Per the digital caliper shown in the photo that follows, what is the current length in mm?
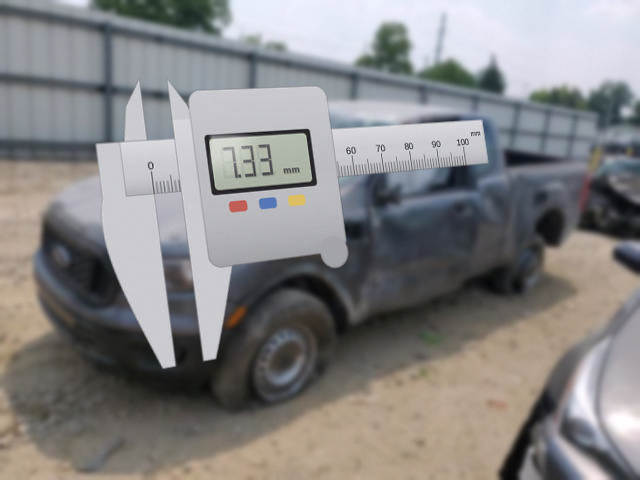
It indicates 7.33 mm
